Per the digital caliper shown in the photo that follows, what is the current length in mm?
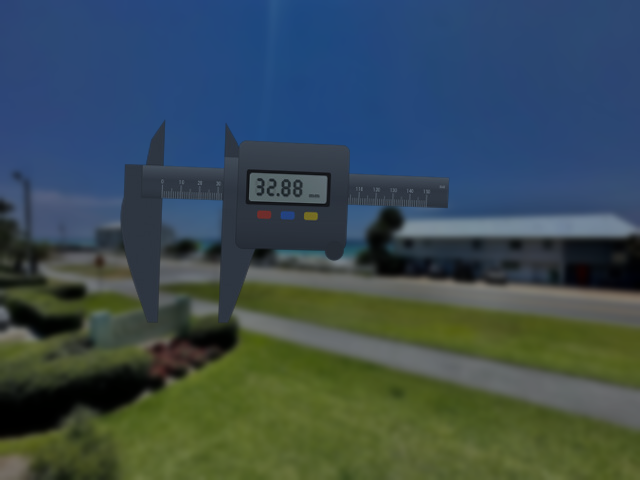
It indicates 32.88 mm
